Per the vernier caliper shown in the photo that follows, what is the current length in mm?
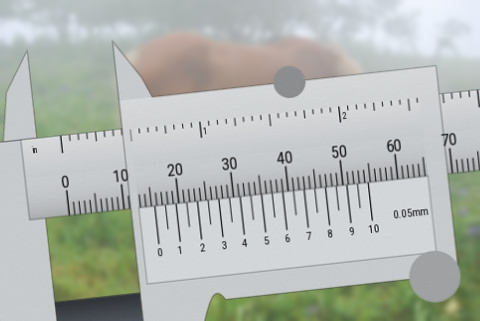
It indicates 15.6 mm
